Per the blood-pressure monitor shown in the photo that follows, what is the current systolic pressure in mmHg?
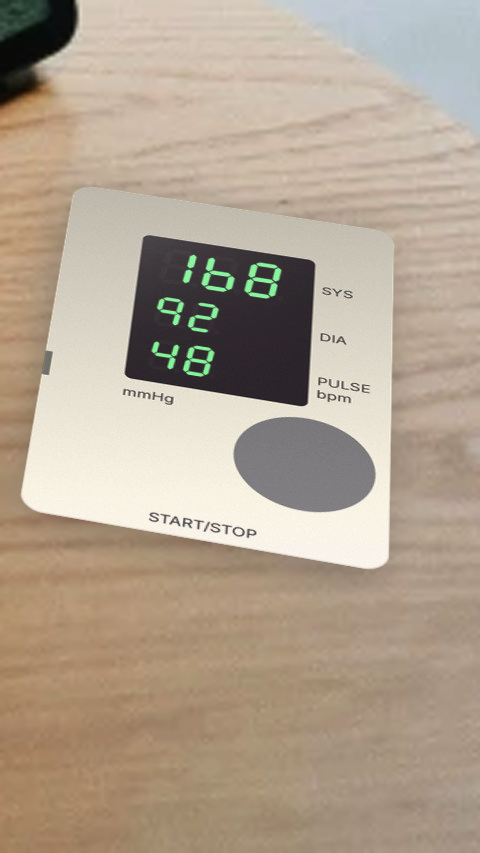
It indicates 168 mmHg
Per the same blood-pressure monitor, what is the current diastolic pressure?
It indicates 92 mmHg
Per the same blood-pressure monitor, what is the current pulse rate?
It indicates 48 bpm
